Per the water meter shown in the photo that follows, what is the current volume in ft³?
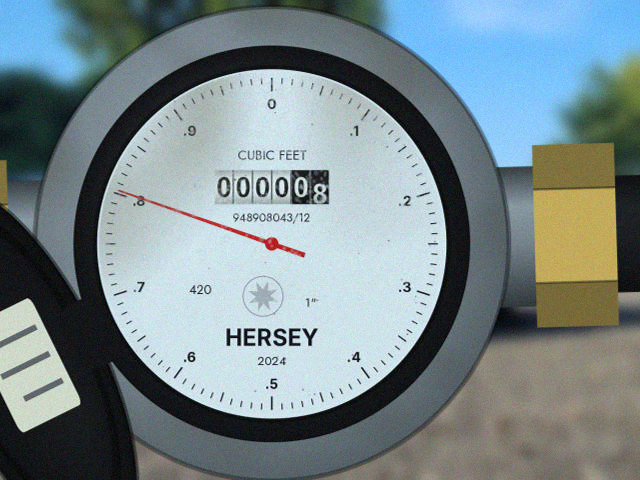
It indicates 7.80 ft³
